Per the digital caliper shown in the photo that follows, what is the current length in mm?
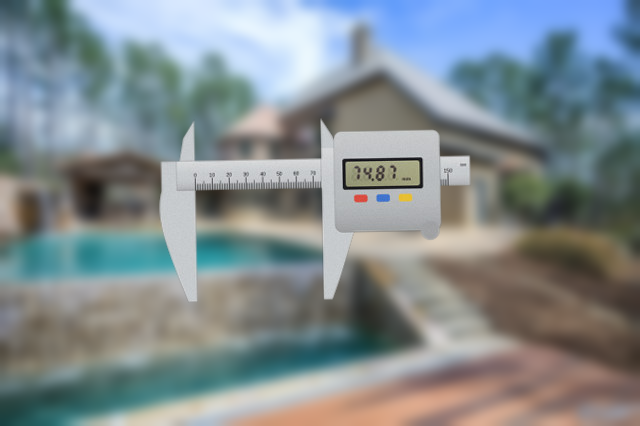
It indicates 74.87 mm
